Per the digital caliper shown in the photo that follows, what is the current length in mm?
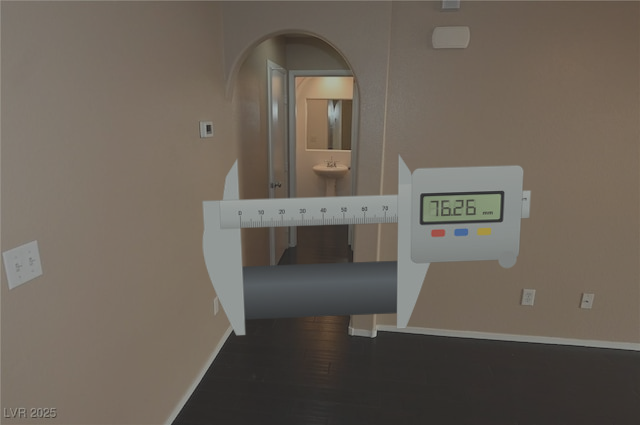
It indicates 76.26 mm
